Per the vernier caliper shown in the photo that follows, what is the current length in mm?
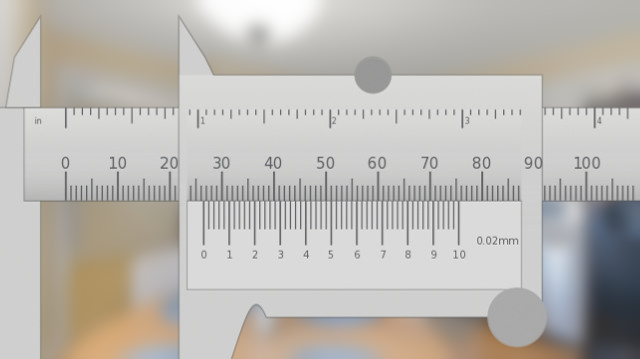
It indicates 26.5 mm
